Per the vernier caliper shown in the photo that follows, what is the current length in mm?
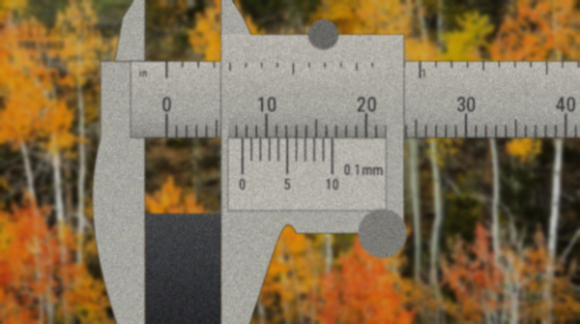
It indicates 7.6 mm
